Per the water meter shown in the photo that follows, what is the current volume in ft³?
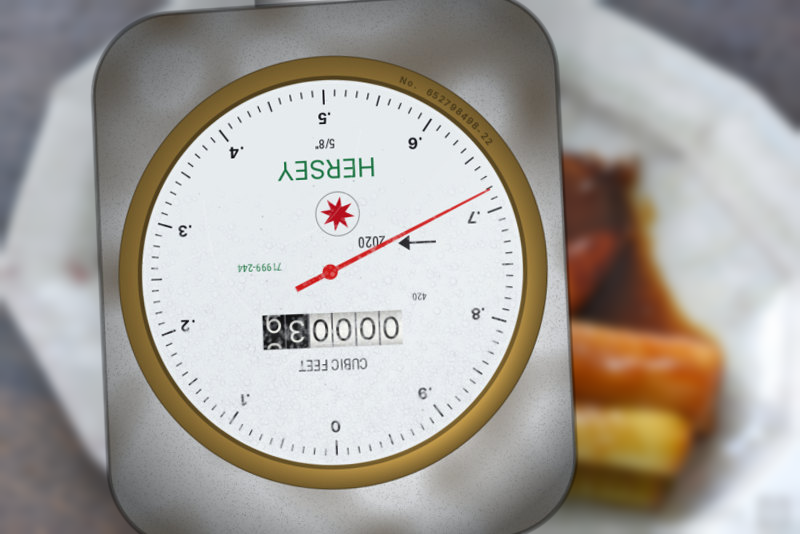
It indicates 38.68 ft³
